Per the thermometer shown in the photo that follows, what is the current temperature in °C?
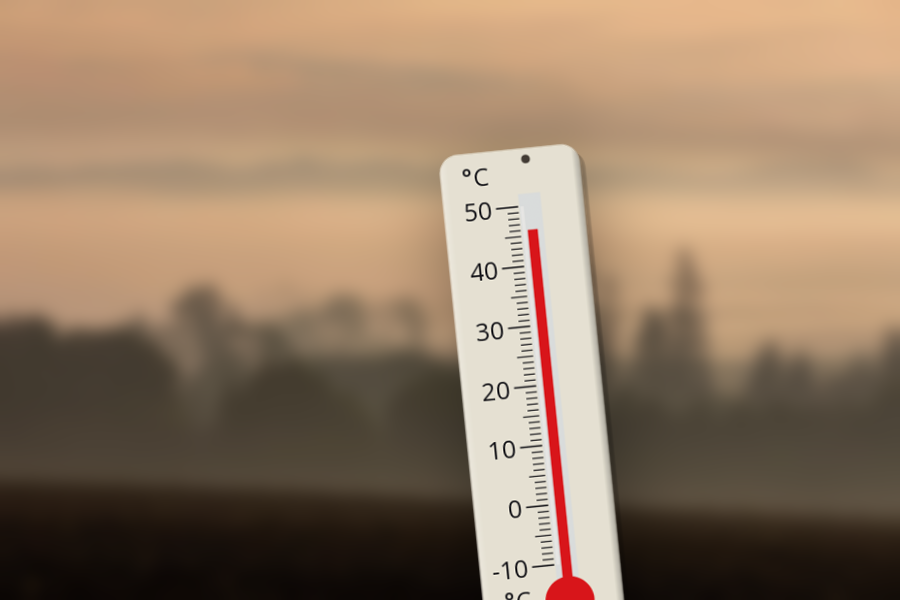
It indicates 46 °C
